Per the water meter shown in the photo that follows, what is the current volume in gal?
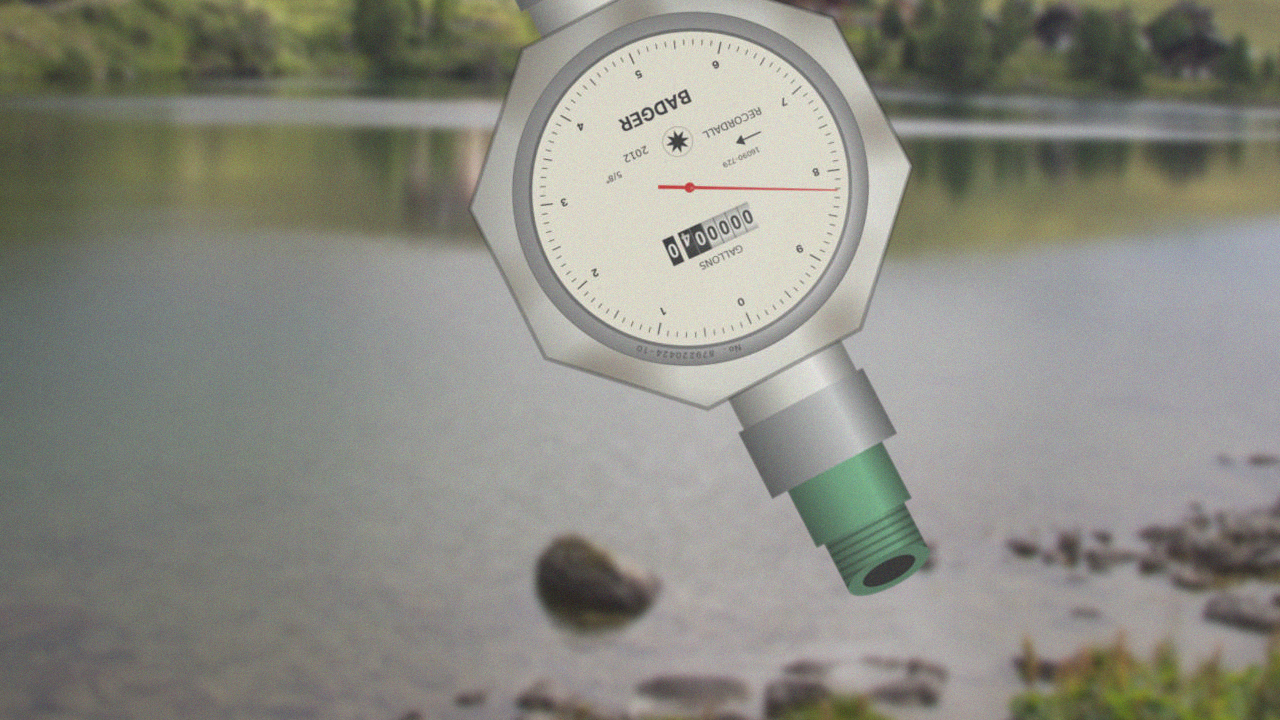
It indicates 38.2 gal
